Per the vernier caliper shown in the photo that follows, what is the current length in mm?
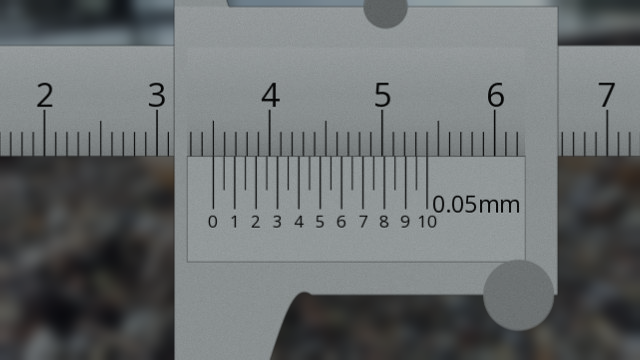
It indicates 35.0 mm
